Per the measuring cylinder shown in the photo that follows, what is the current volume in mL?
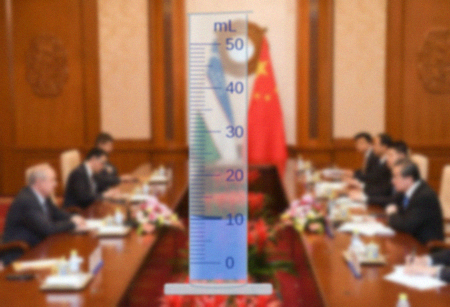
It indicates 10 mL
